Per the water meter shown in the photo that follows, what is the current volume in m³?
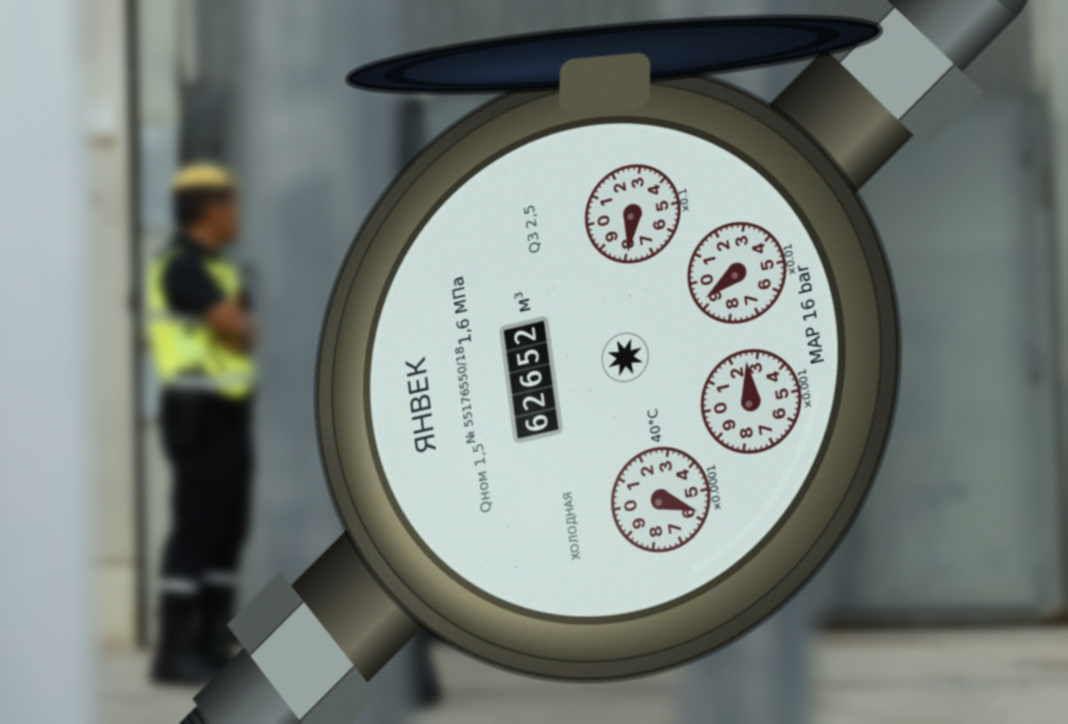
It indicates 62652.7925 m³
